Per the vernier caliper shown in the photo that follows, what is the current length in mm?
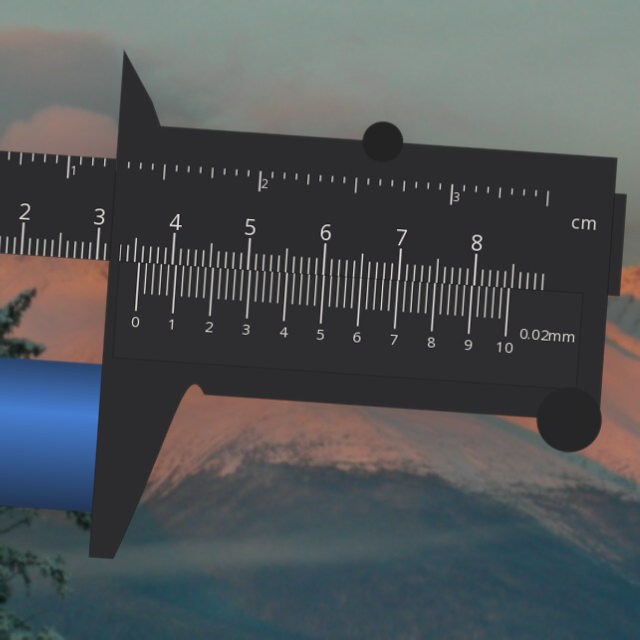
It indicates 35.6 mm
